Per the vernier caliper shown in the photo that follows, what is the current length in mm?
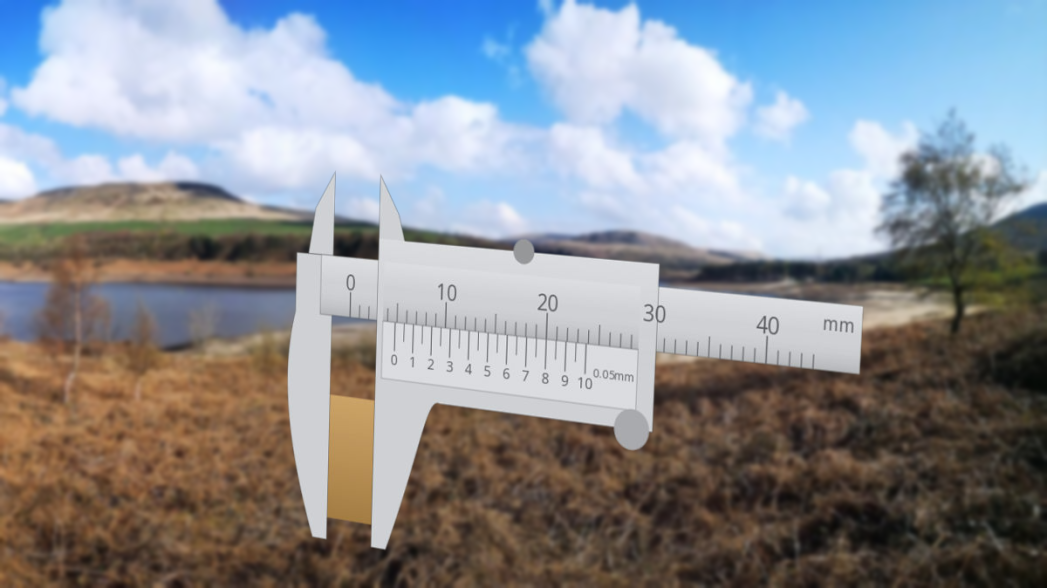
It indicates 4.8 mm
